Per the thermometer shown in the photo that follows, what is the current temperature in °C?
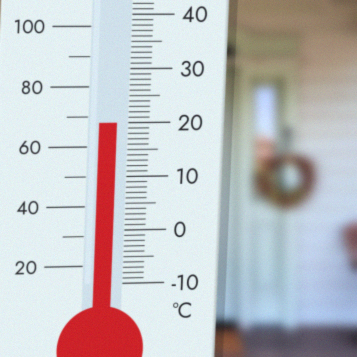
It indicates 20 °C
